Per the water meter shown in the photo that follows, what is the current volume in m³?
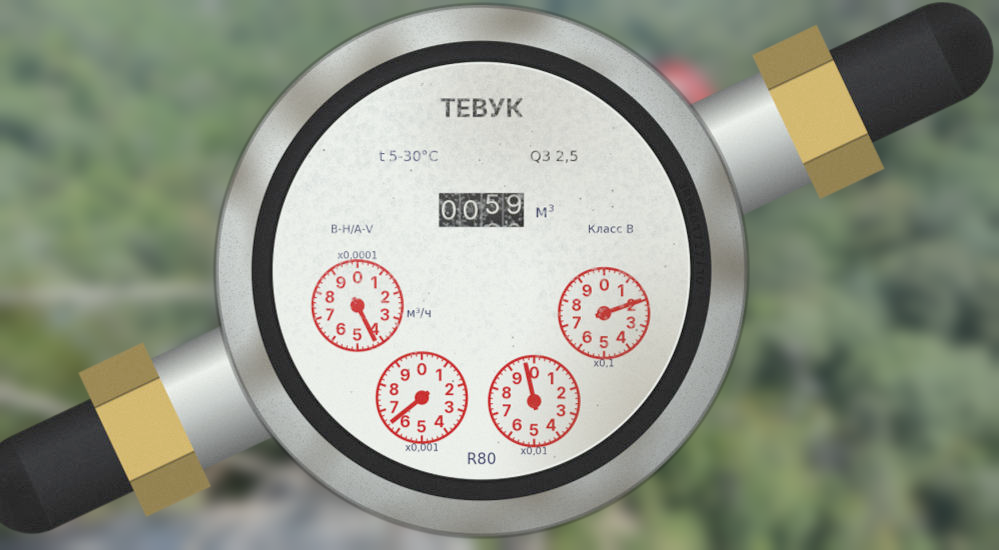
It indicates 59.1964 m³
